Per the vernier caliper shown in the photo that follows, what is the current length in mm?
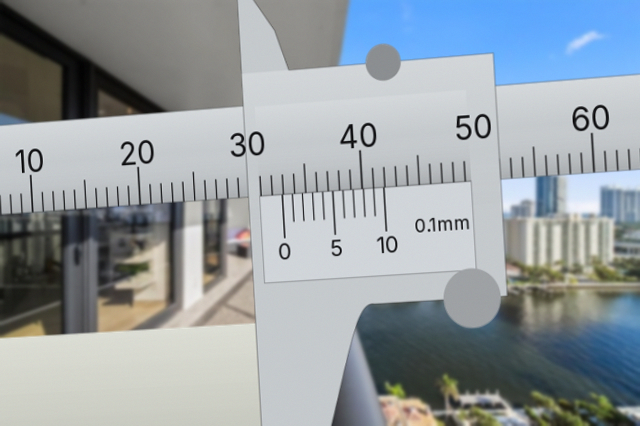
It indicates 32.9 mm
